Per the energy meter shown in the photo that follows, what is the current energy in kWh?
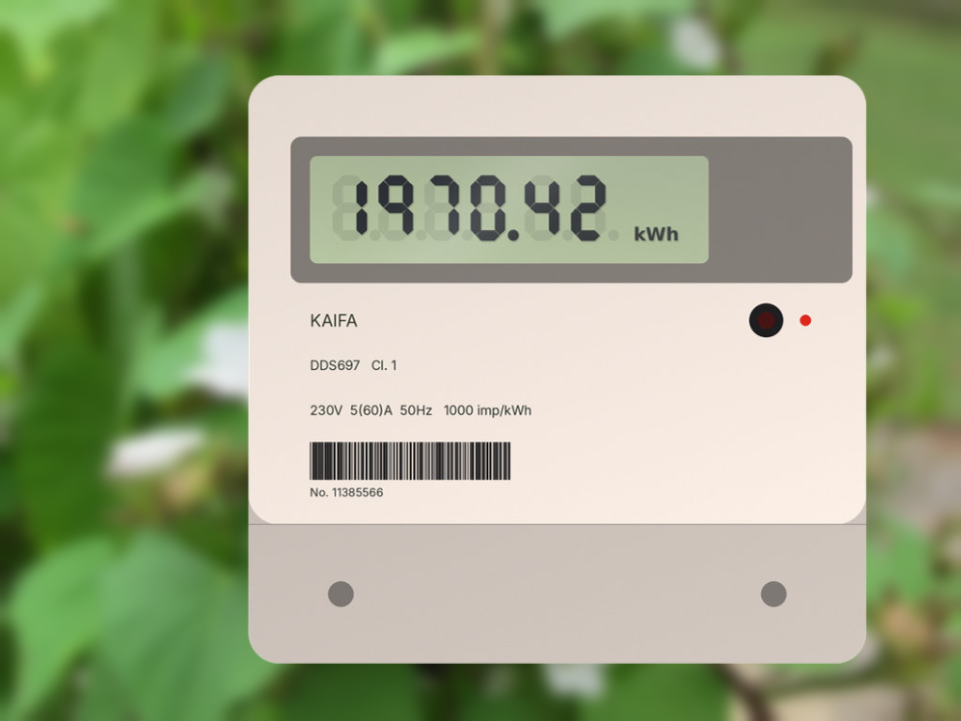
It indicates 1970.42 kWh
